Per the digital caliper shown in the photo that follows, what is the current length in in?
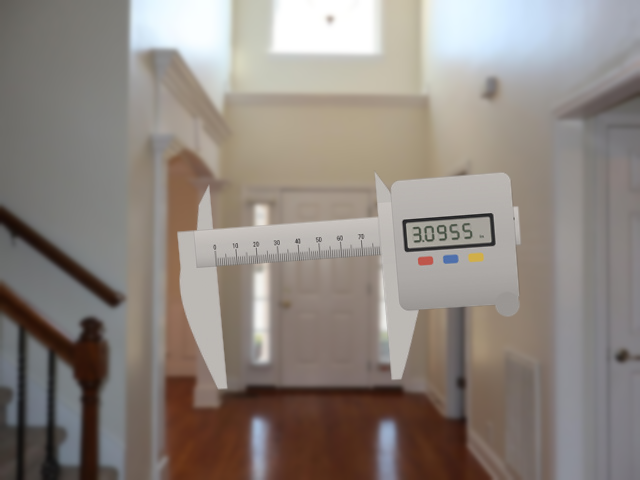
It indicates 3.0955 in
